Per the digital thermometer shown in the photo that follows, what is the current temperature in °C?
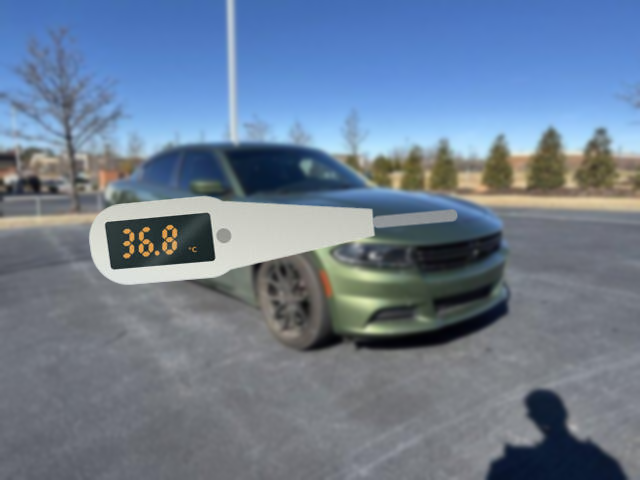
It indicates 36.8 °C
